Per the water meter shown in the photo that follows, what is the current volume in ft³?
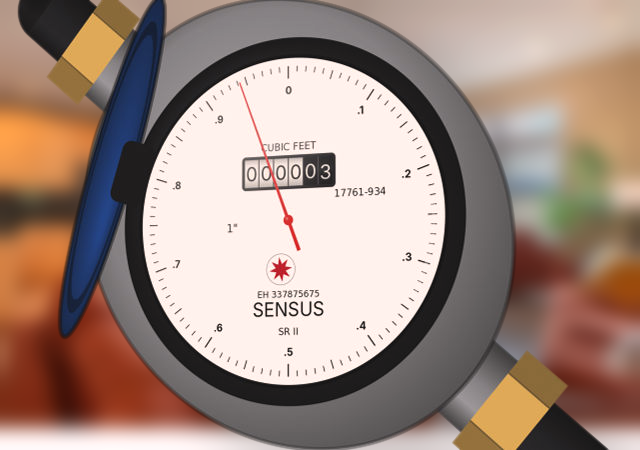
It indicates 2.94 ft³
